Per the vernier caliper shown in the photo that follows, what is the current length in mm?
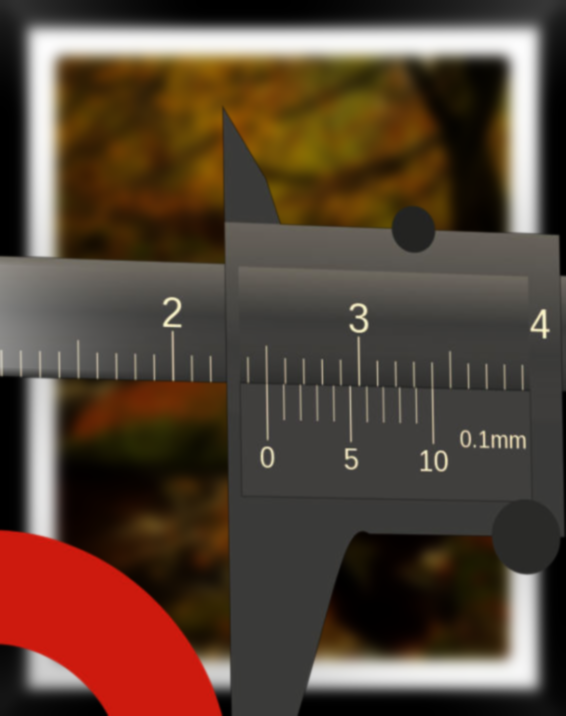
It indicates 25.0 mm
